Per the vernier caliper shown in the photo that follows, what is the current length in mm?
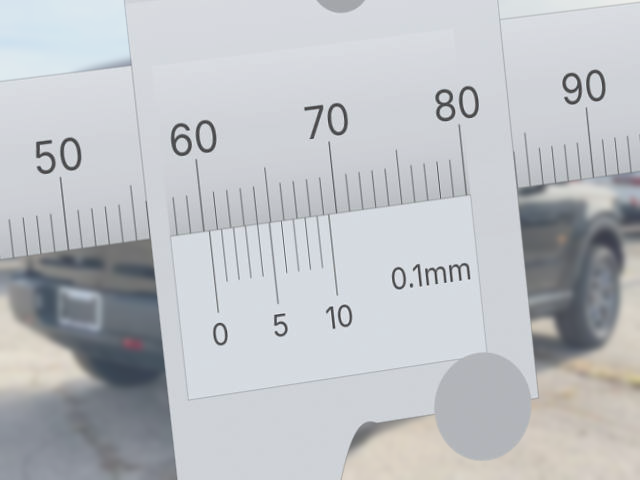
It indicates 60.4 mm
